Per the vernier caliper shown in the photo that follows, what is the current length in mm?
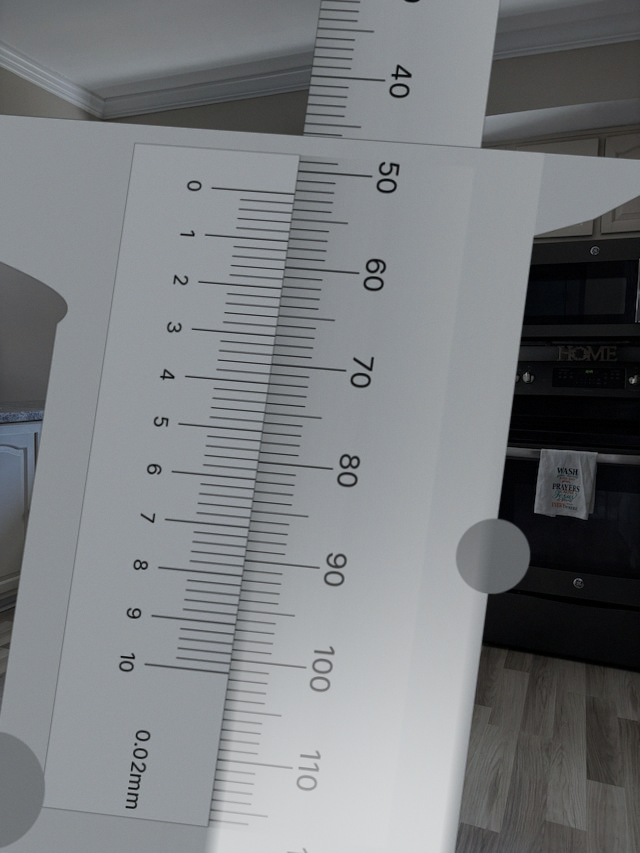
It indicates 52.4 mm
